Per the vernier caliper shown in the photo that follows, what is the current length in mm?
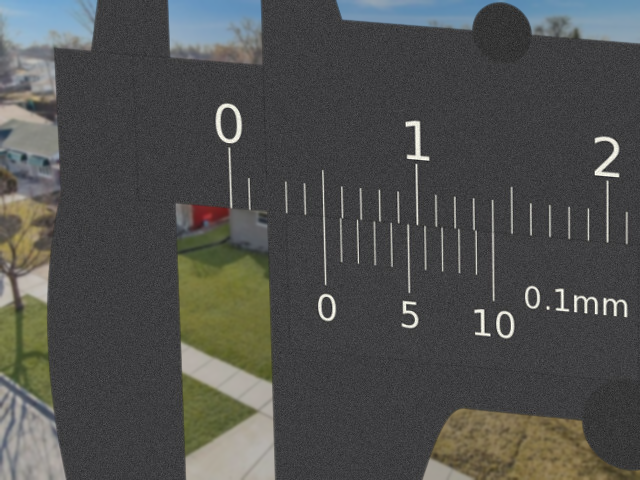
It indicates 5.0 mm
